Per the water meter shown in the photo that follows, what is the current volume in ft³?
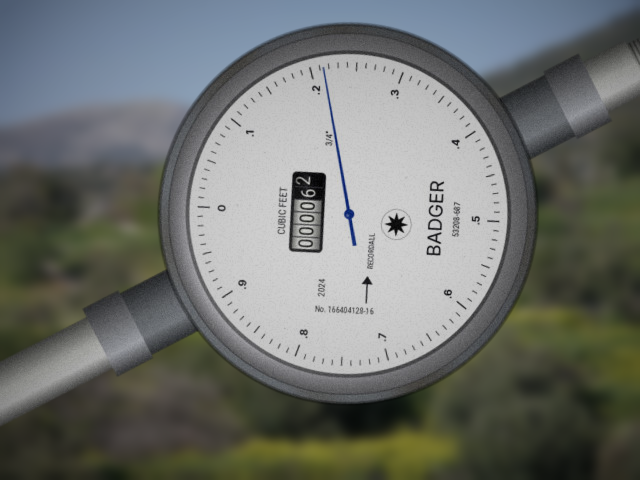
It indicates 62.21 ft³
